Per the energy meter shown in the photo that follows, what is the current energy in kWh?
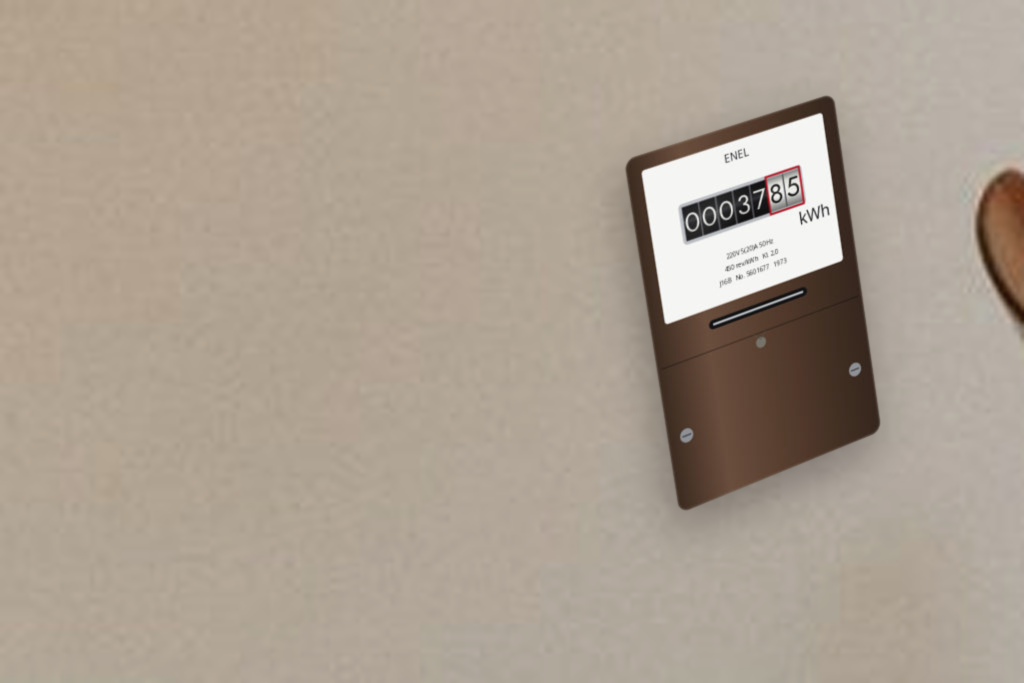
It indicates 37.85 kWh
